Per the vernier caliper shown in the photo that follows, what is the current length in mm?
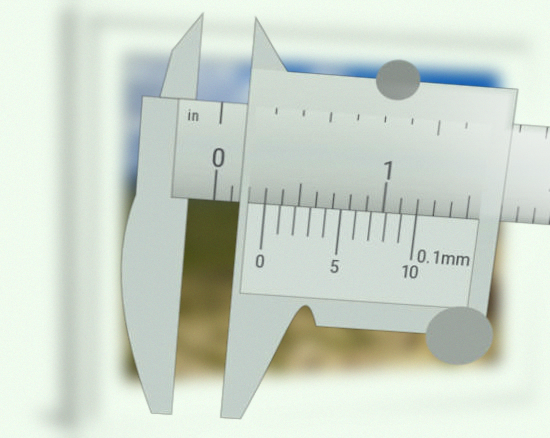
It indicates 3.0 mm
